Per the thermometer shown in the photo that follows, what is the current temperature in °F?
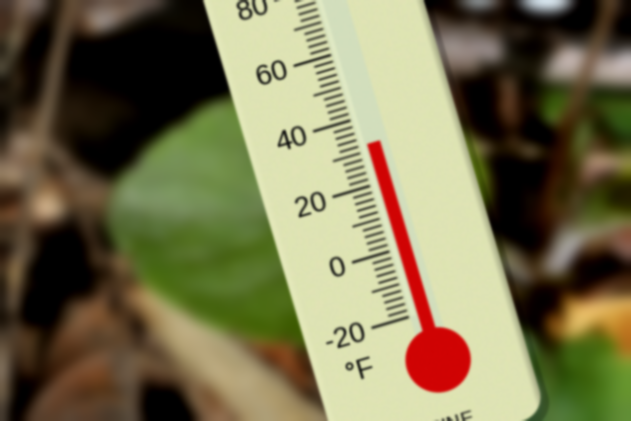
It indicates 32 °F
